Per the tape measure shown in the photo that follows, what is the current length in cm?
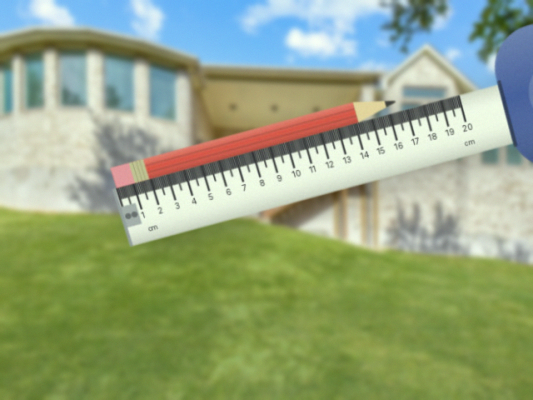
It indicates 16.5 cm
